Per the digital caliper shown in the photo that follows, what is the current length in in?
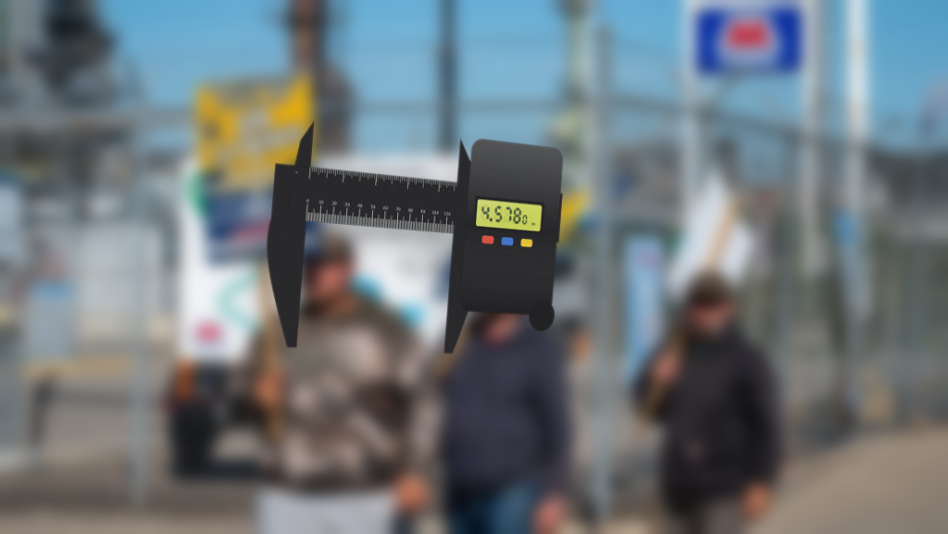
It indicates 4.5780 in
